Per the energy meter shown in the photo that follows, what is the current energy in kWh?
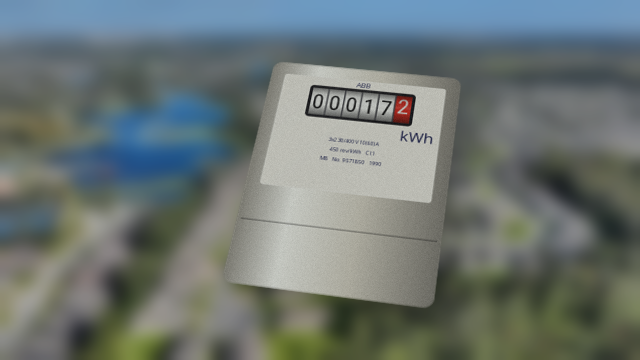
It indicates 17.2 kWh
